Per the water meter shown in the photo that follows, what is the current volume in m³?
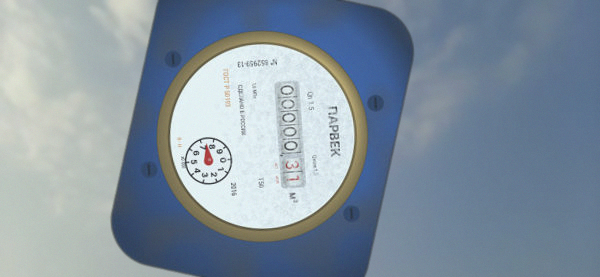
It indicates 0.317 m³
